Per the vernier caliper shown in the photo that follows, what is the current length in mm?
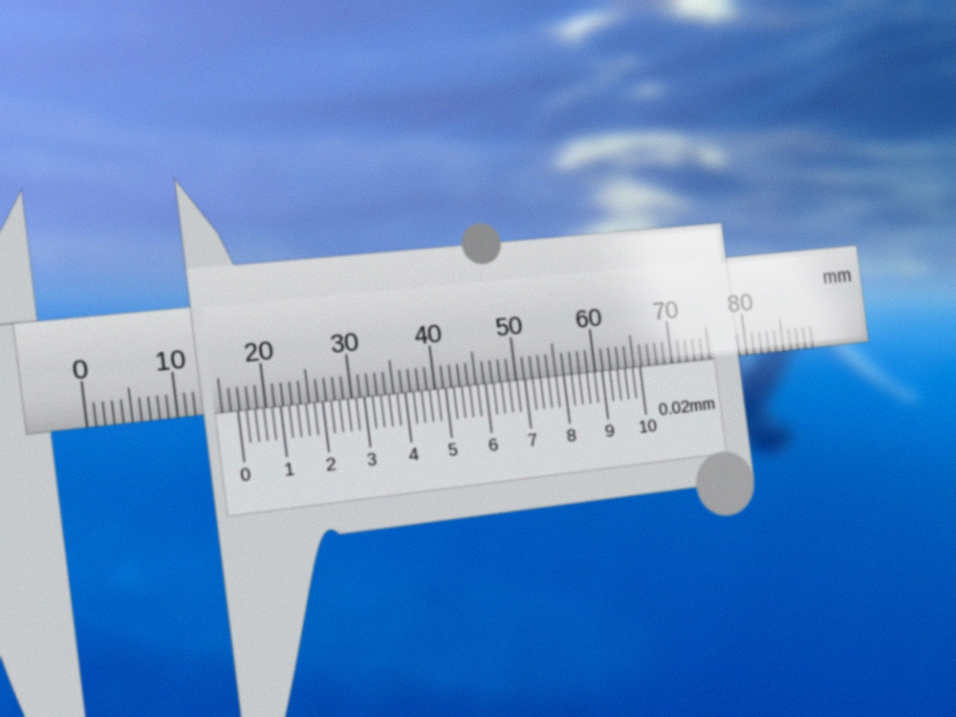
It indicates 16.8 mm
